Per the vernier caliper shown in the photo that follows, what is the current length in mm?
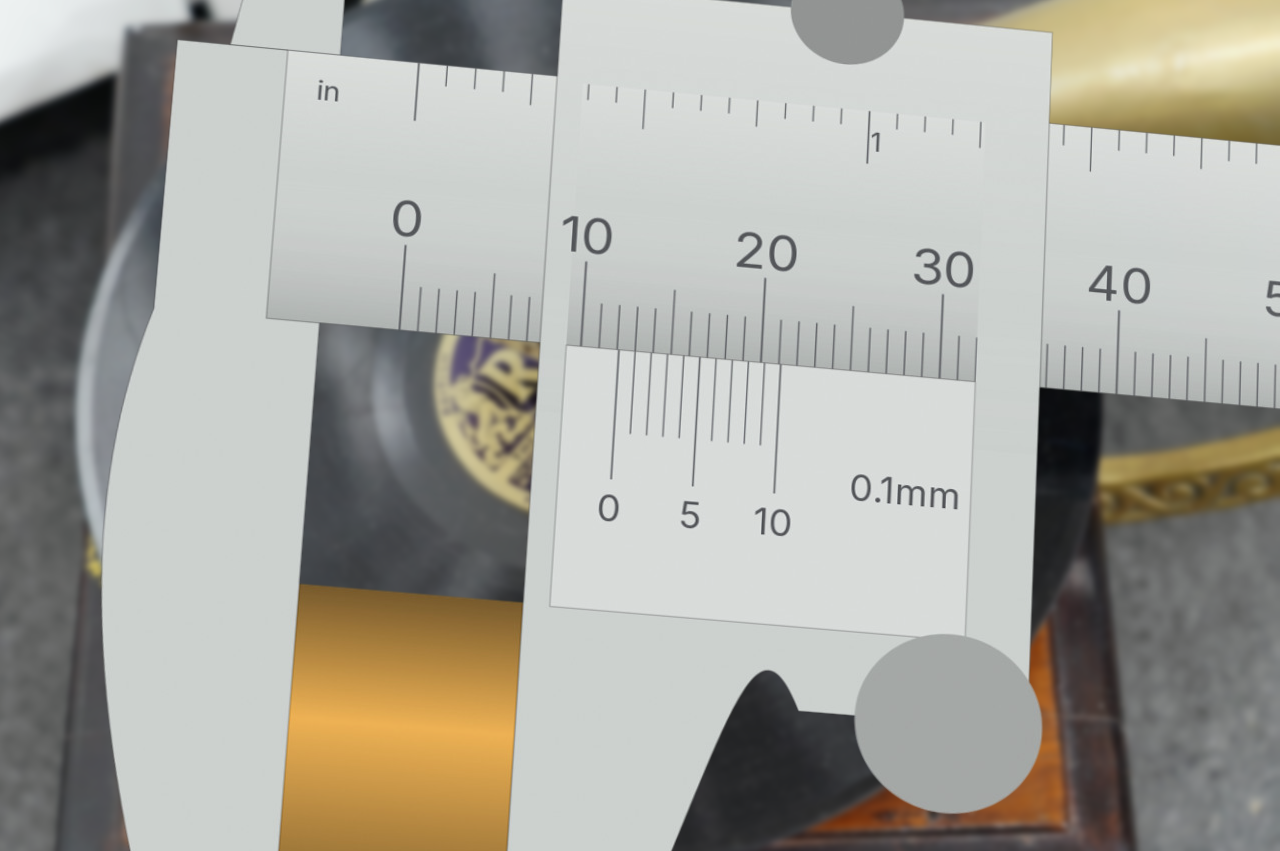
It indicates 12.1 mm
